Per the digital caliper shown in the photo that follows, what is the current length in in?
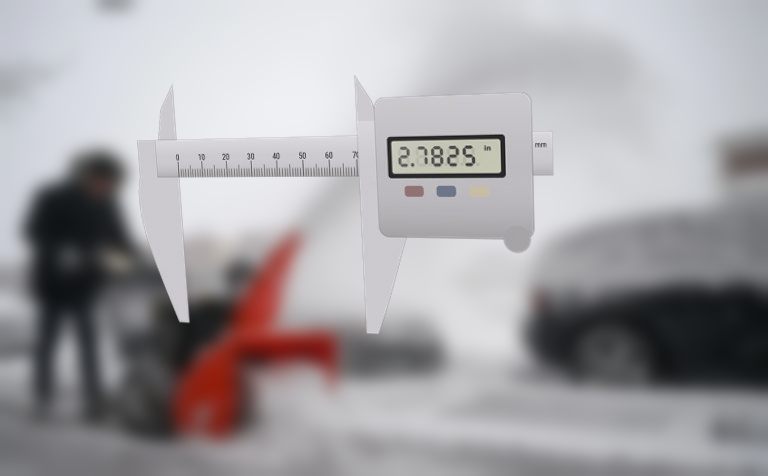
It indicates 2.7825 in
